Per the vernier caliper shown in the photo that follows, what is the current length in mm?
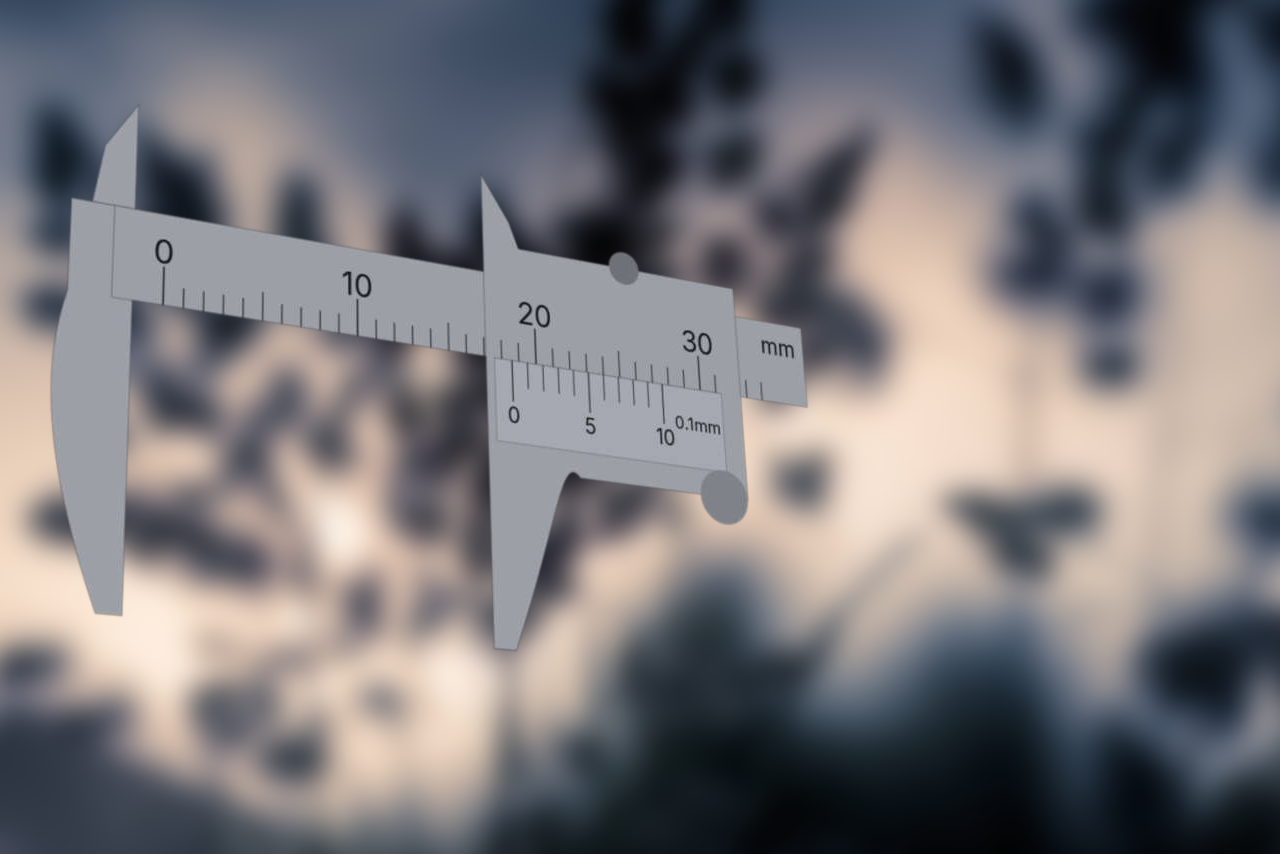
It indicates 18.6 mm
